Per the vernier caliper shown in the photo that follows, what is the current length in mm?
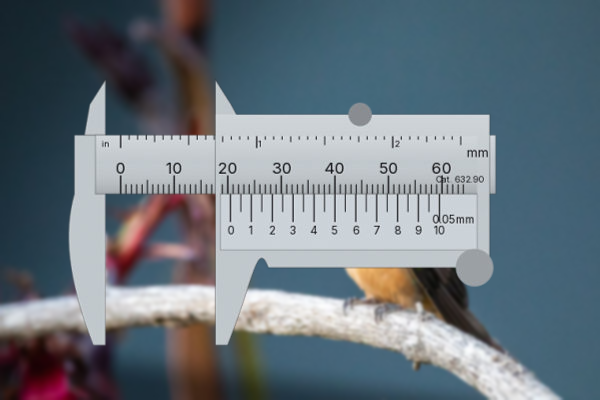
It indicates 20.5 mm
